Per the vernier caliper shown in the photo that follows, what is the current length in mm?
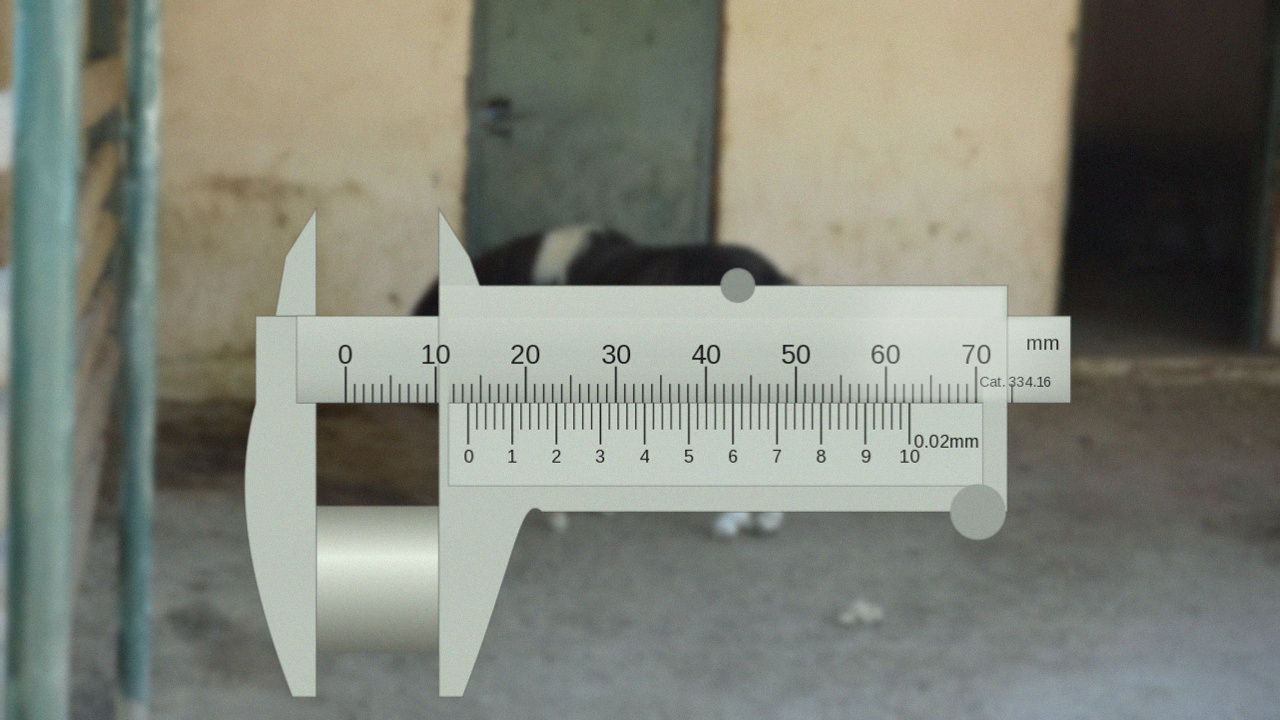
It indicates 13.6 mm
